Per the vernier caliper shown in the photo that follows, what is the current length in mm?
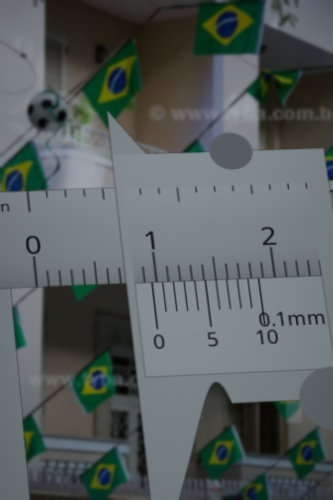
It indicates 9.6 mm
